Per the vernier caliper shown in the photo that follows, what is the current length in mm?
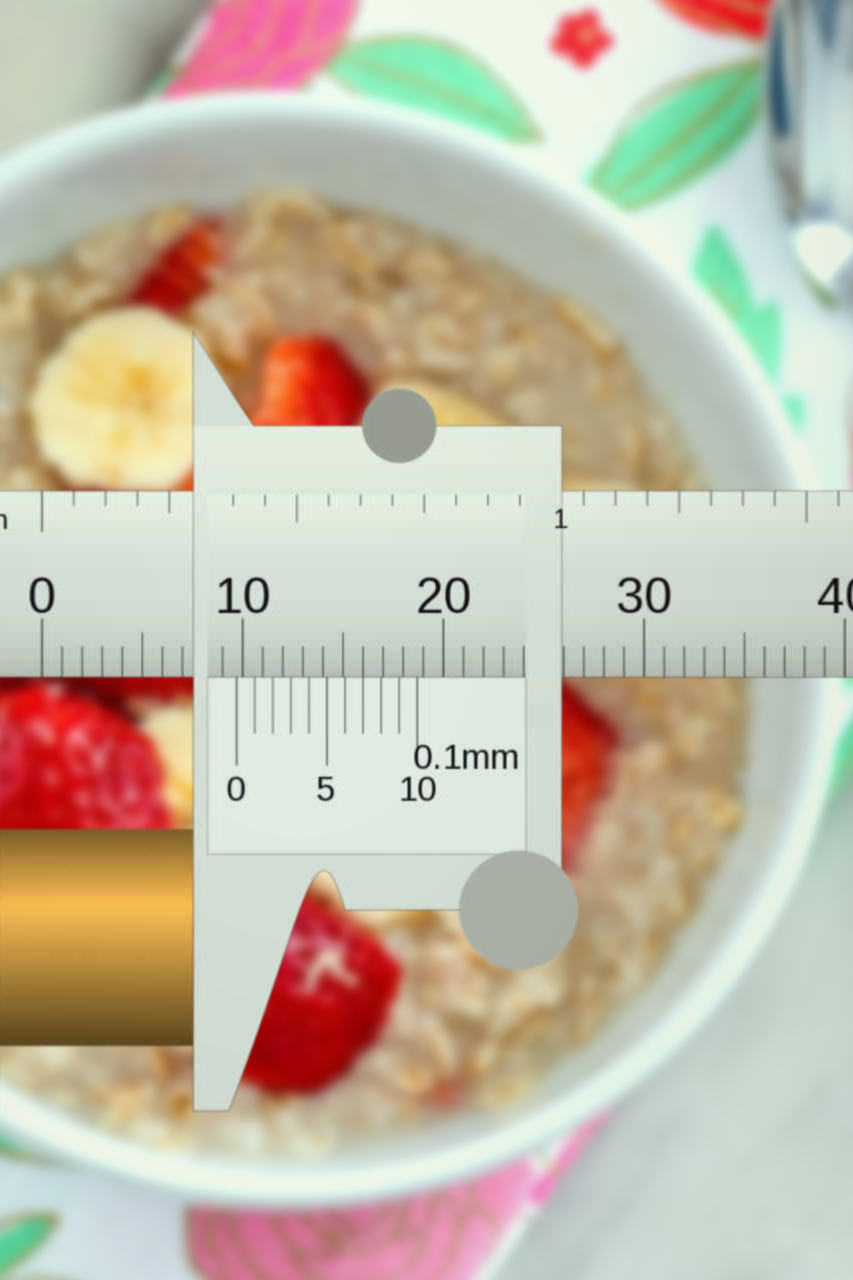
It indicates 9.7 mm
